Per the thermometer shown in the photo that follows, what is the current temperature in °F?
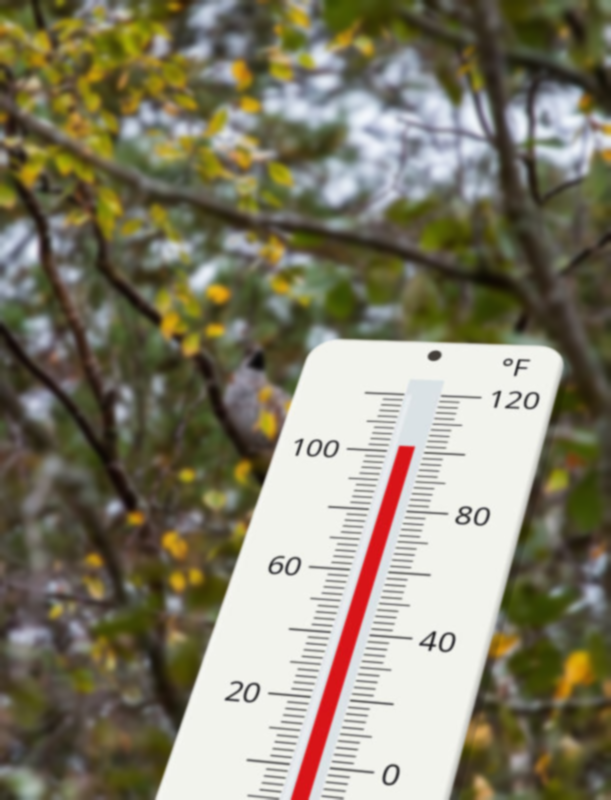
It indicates 102 °F
